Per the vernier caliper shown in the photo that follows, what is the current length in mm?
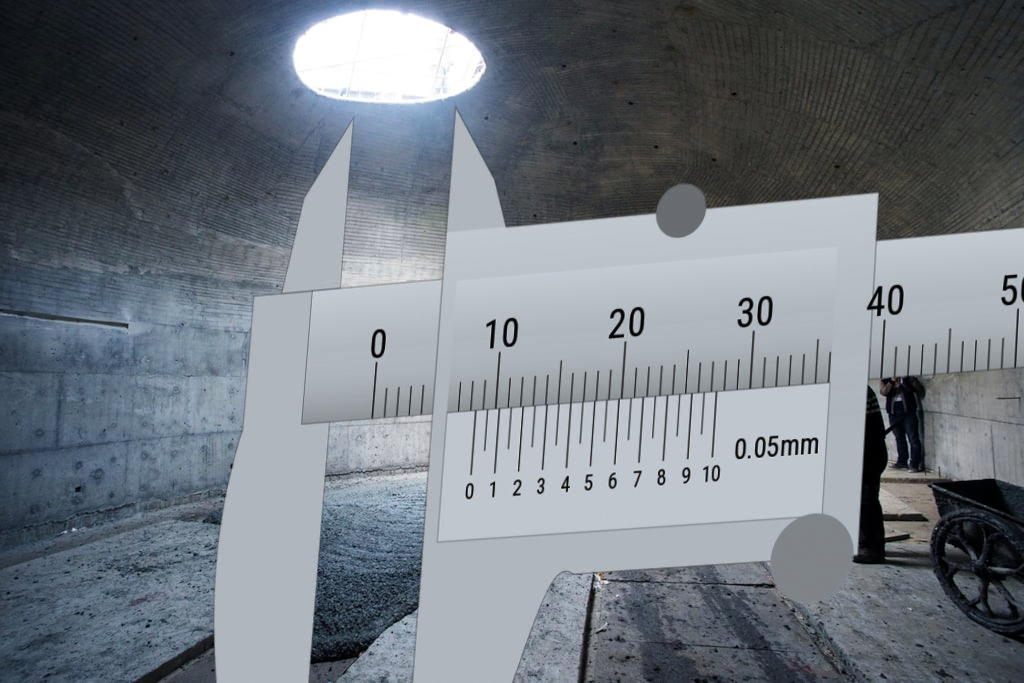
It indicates 8.4 mm
